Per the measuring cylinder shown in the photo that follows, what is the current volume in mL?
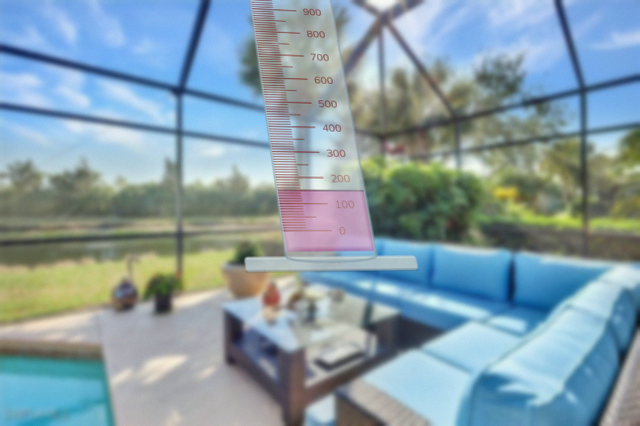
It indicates 150 mL
